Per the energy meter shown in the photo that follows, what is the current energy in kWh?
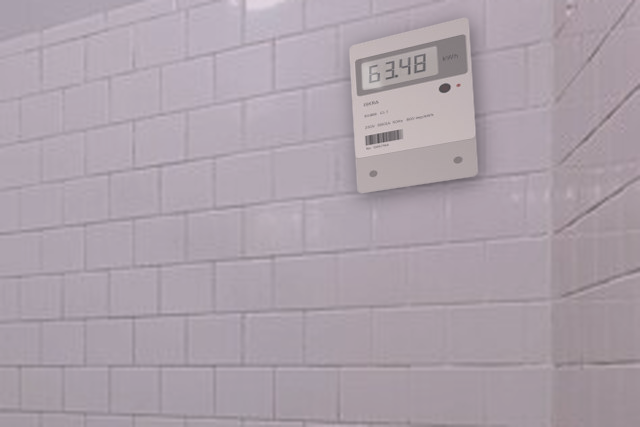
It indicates 63.48 kWh
